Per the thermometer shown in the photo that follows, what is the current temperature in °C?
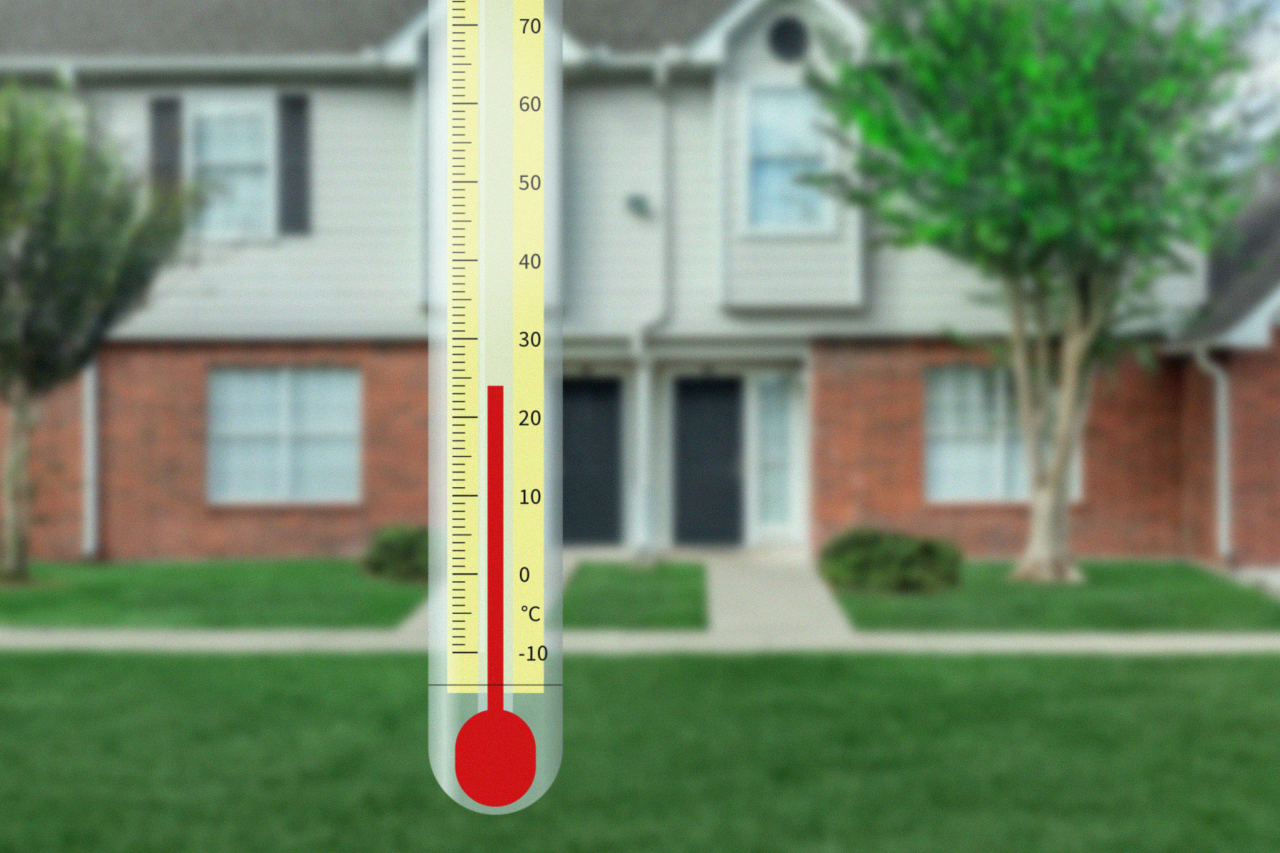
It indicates 24 °C
